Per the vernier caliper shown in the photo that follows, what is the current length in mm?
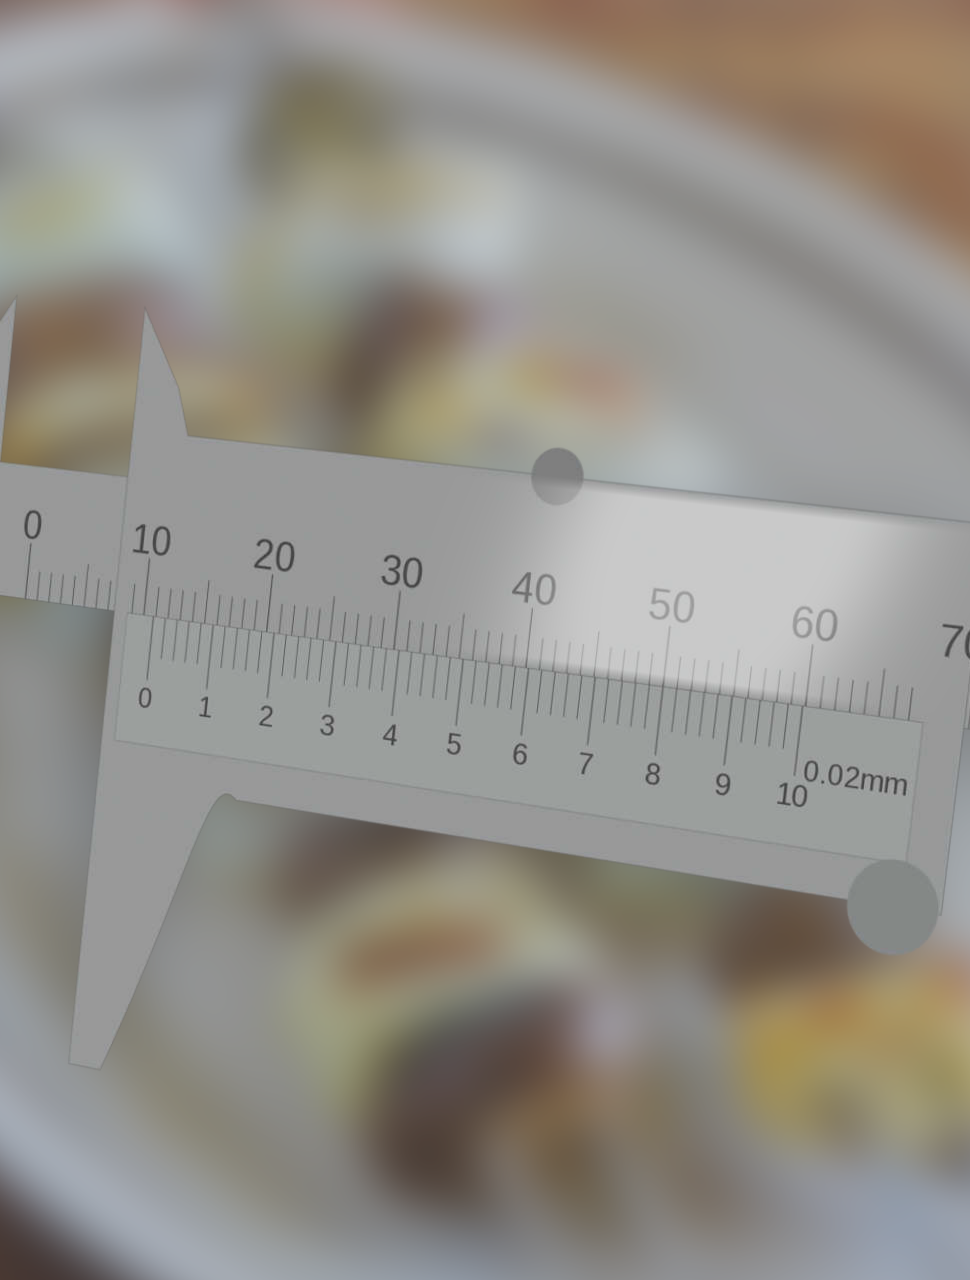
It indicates 10.8 mm
